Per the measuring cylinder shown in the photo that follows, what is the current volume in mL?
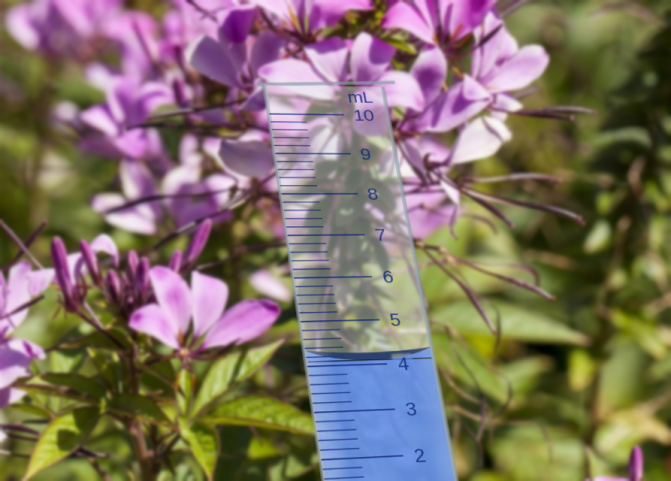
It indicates 4.1 mL
